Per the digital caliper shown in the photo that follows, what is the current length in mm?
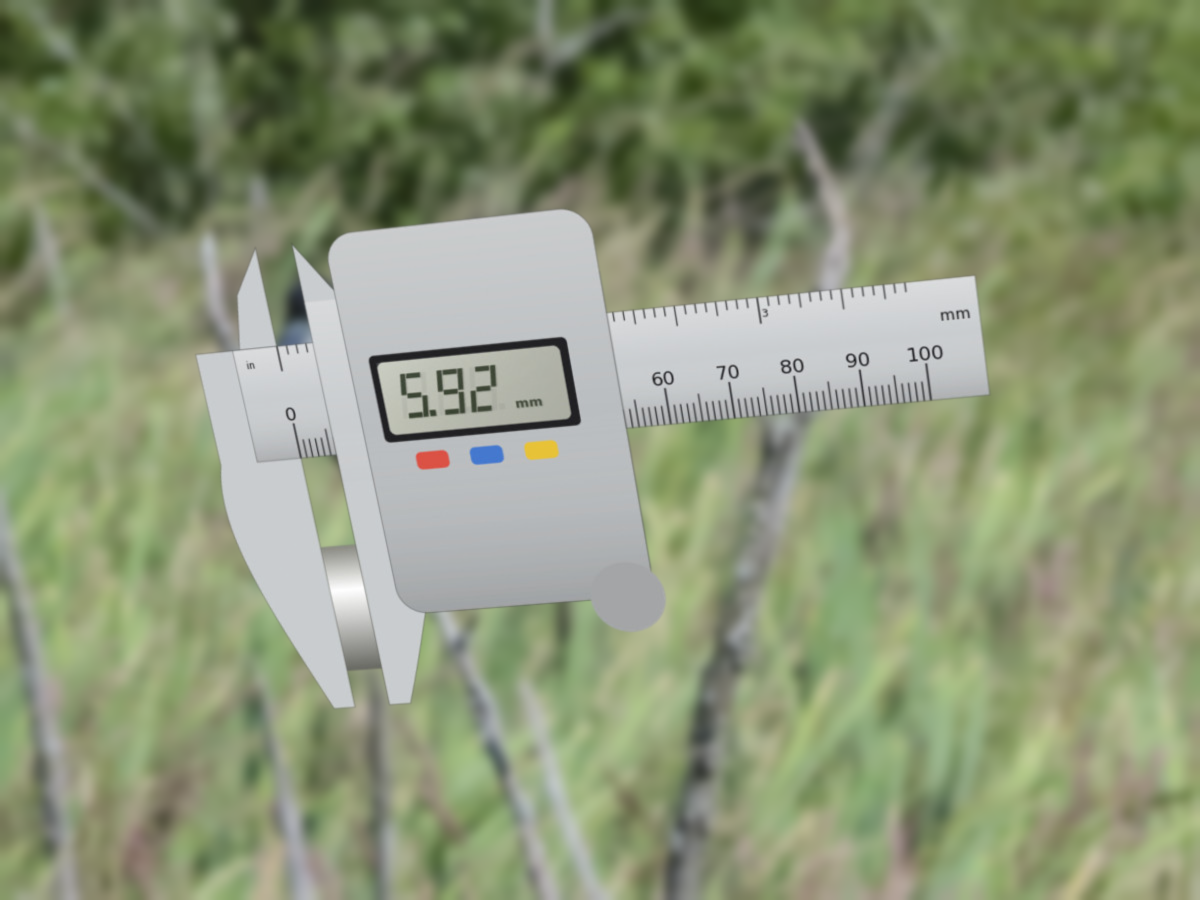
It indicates 5.92 mm
